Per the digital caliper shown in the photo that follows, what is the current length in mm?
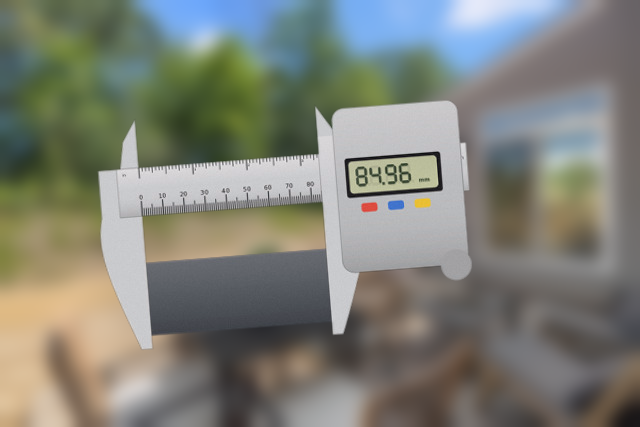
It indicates 84.96 mm
